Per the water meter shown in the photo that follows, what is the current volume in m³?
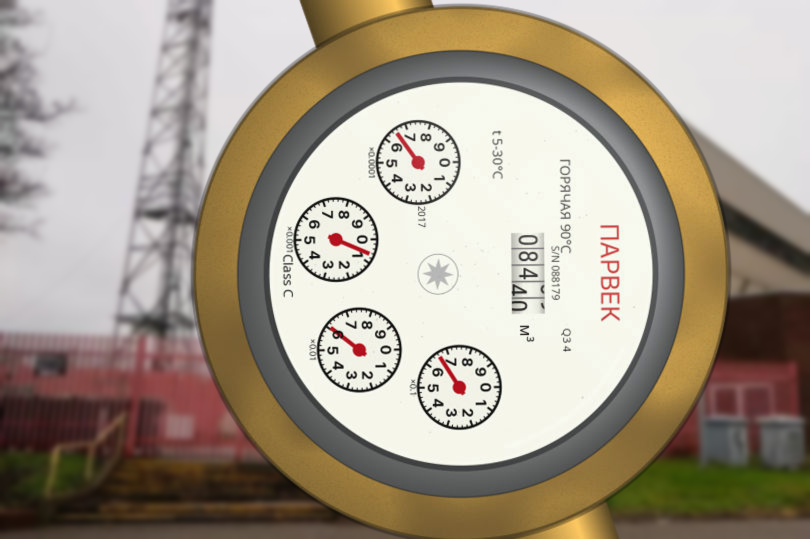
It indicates 8439.6606 m³
